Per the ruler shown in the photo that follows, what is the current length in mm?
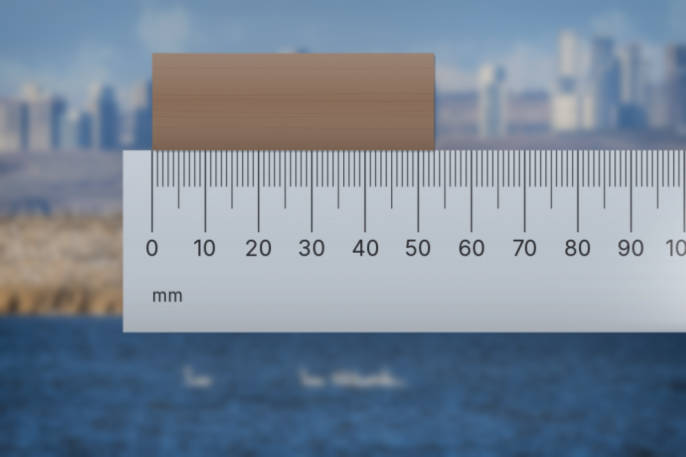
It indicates 53 mm
